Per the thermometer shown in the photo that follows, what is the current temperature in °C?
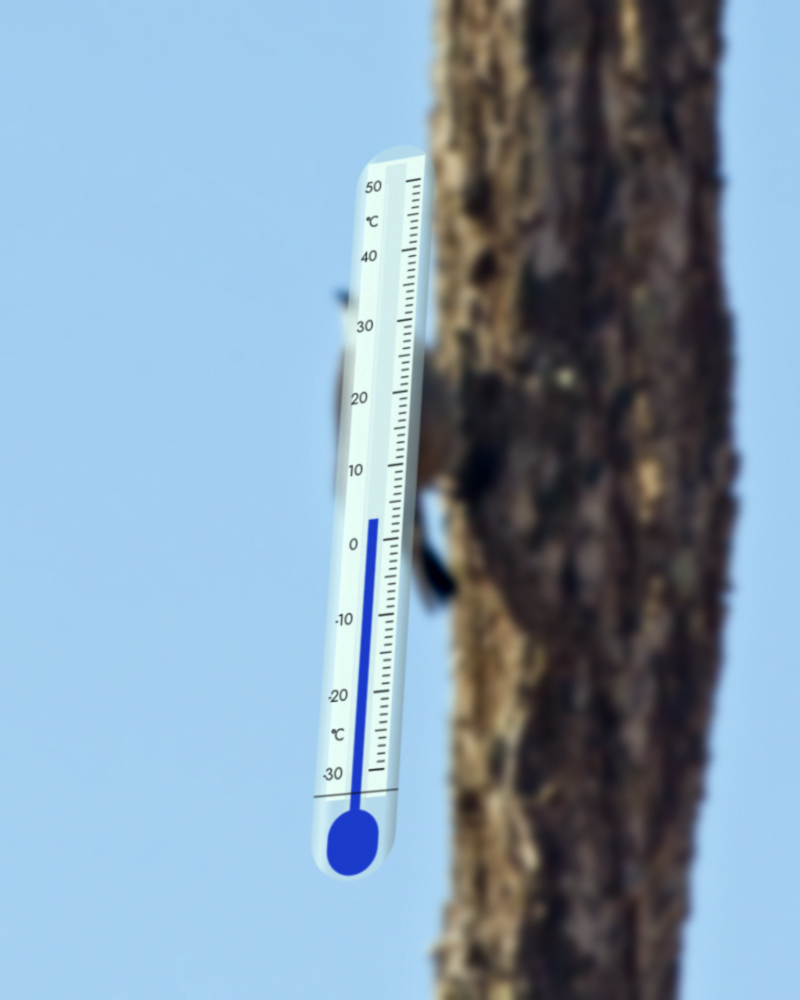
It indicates 3 °C
